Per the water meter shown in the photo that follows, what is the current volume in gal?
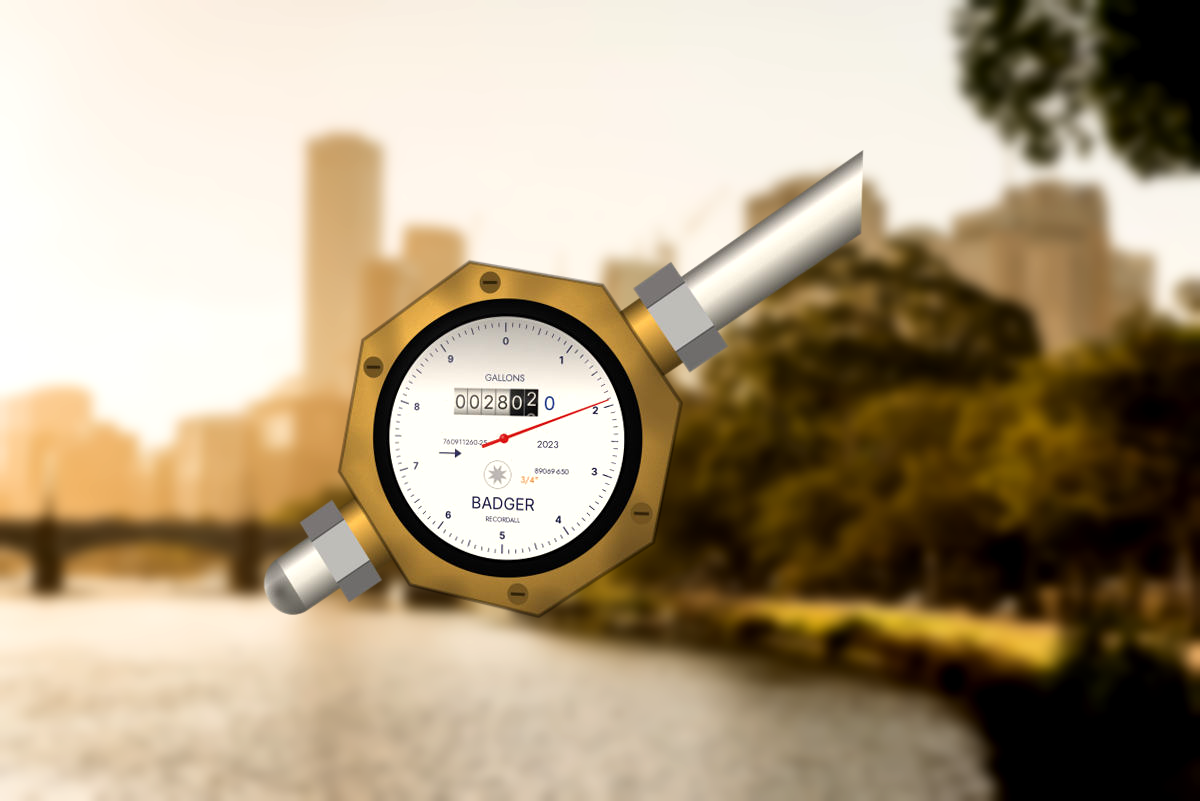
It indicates 28021.9 gal
